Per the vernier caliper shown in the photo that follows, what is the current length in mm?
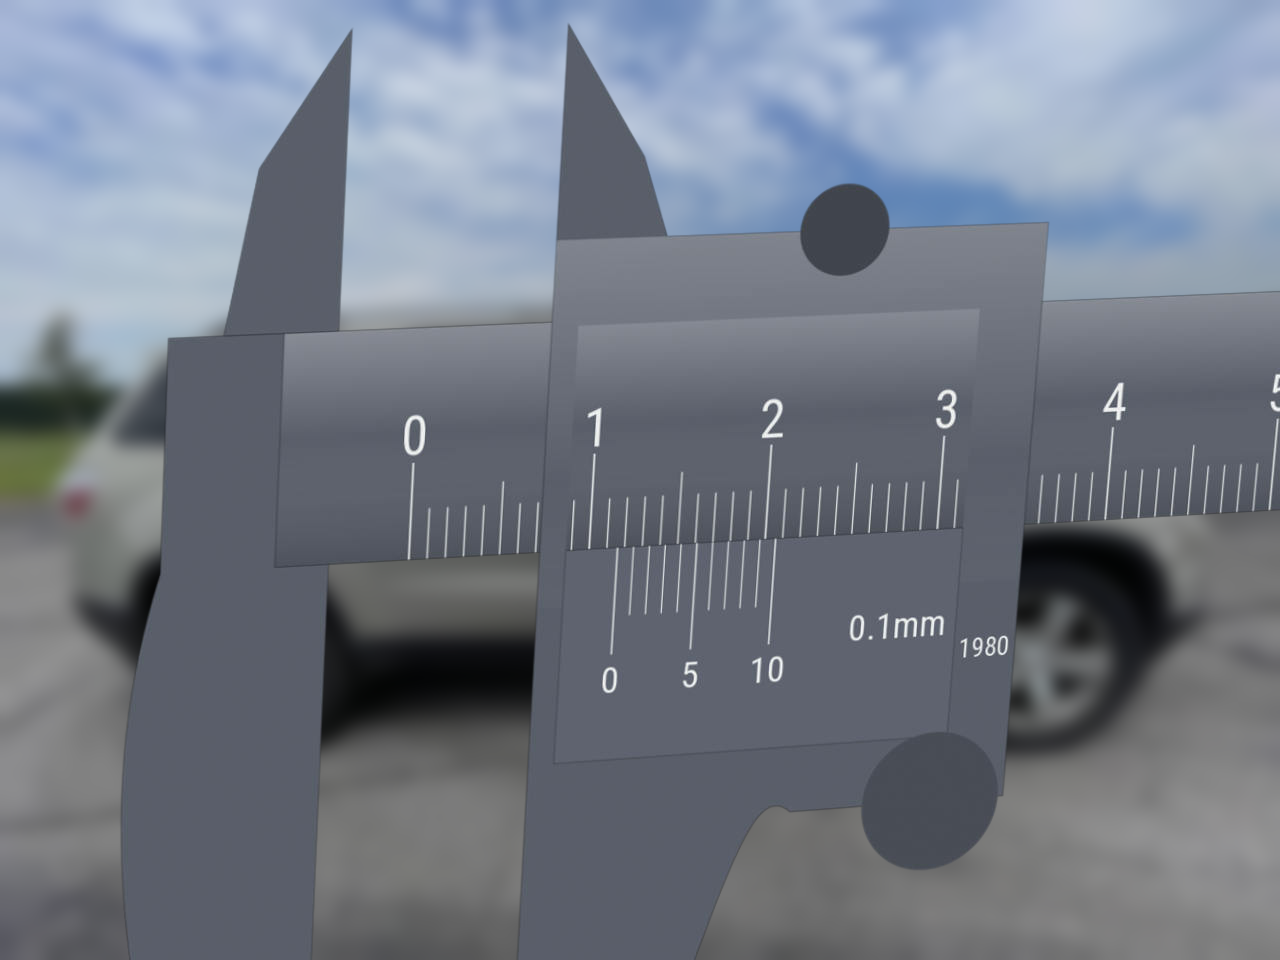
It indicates 11.6 mm
